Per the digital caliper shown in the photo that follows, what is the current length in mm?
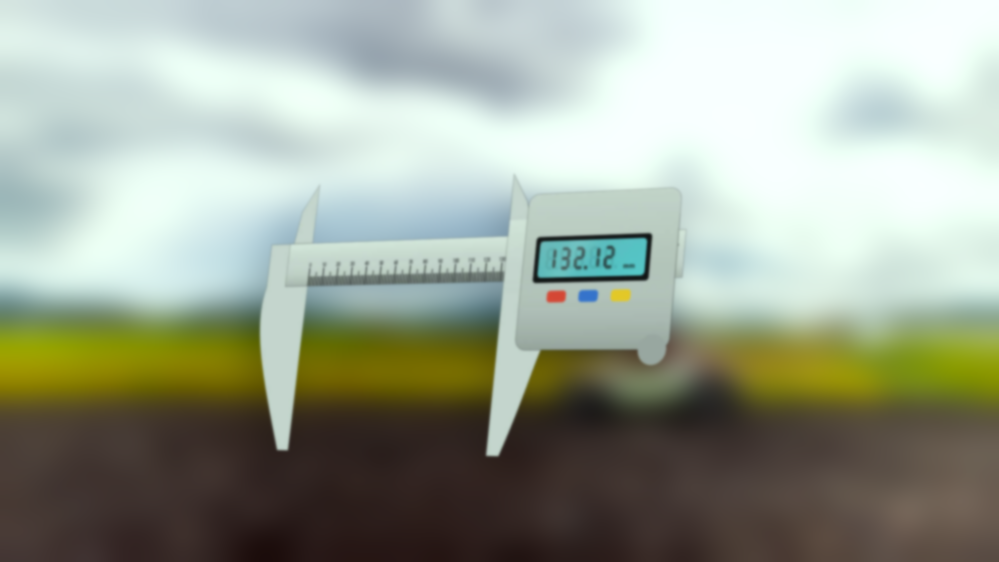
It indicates 132.12 mm
